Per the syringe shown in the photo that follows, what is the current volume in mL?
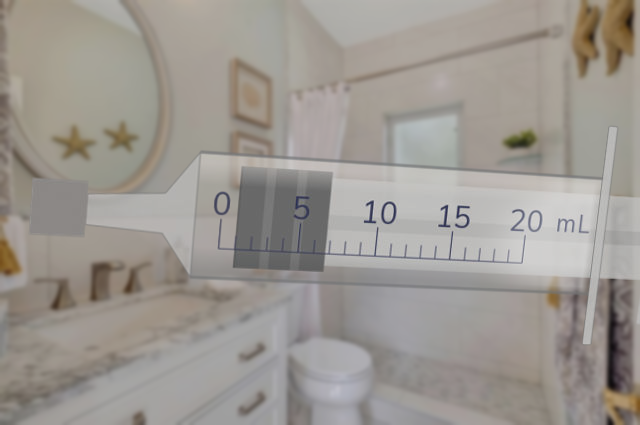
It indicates 1 mL
